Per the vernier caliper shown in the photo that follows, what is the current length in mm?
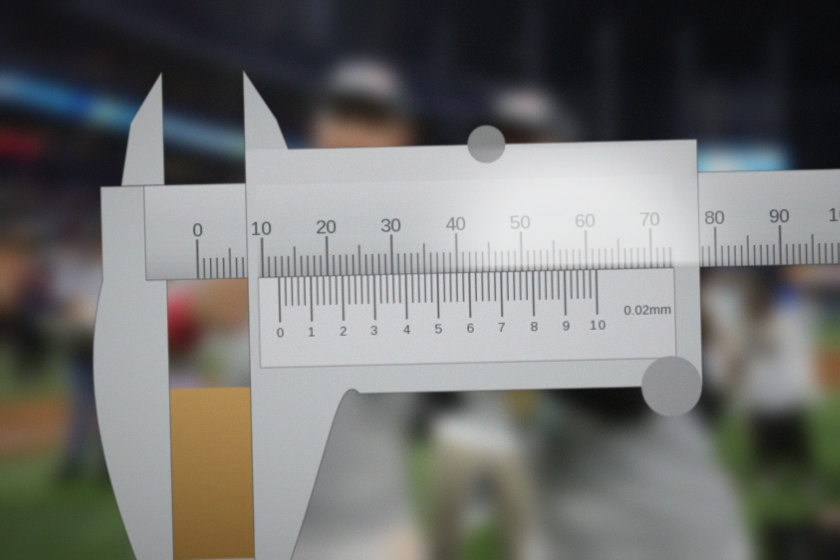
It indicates 12.5 mm
